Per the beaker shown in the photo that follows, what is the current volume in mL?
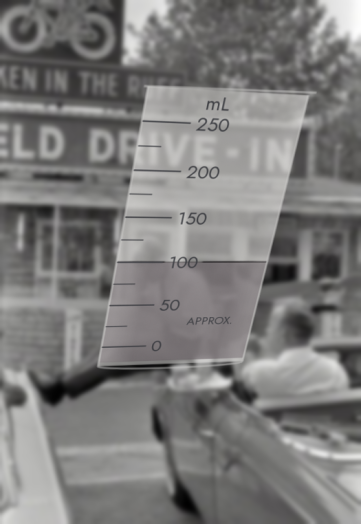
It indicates 100 mL
